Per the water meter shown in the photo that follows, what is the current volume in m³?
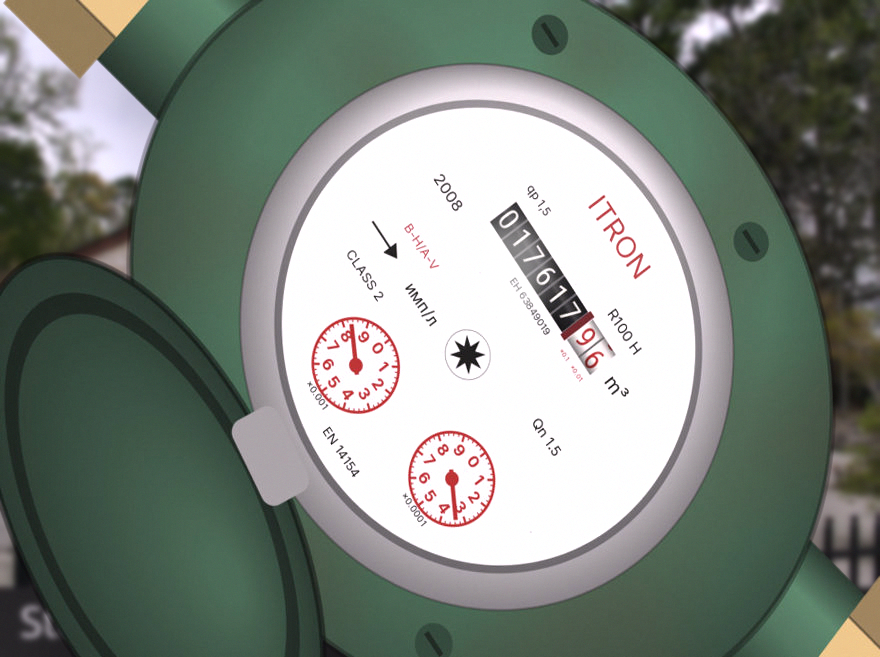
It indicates 17617.9583 m³
